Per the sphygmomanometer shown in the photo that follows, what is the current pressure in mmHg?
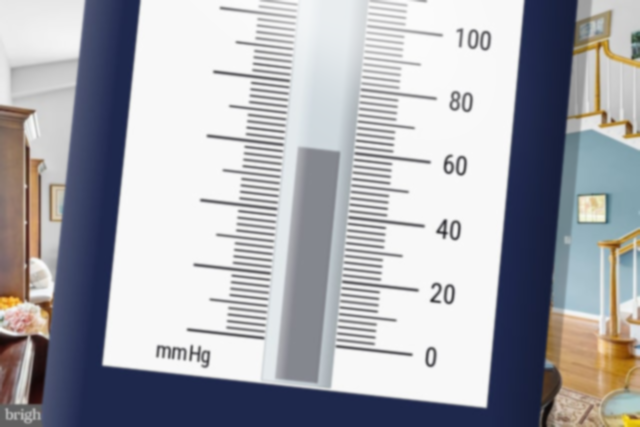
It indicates 60 mmHg
